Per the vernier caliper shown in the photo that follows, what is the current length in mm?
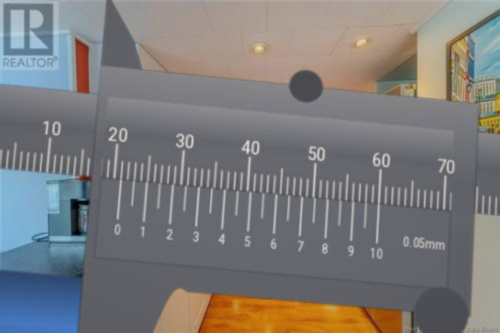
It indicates 21.0 mm
